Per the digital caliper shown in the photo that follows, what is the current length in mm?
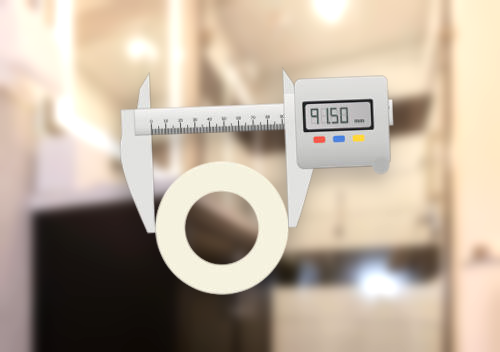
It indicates 91.50 mm
